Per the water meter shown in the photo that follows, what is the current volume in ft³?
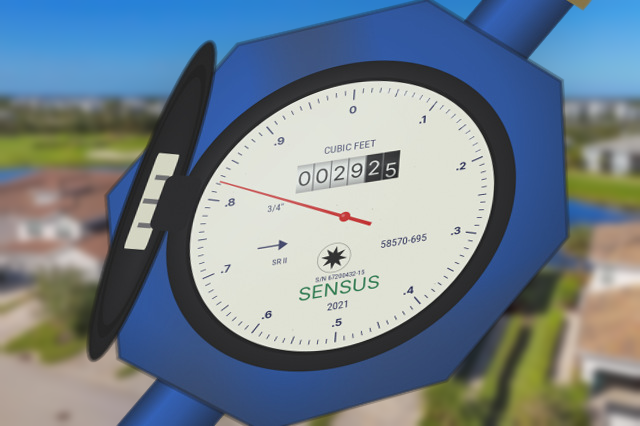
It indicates 2924.82 ft³
